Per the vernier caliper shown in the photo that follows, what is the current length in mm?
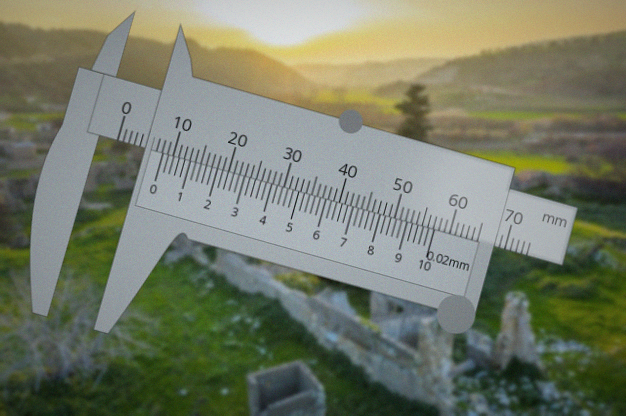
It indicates 8.2 mm
